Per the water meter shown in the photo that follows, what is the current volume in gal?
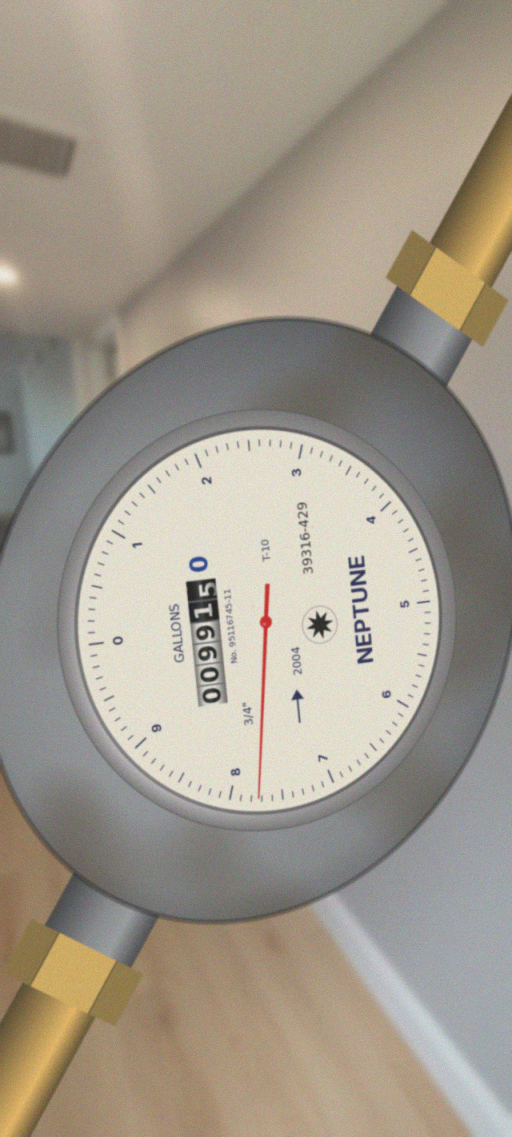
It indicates 99147.7 gal
